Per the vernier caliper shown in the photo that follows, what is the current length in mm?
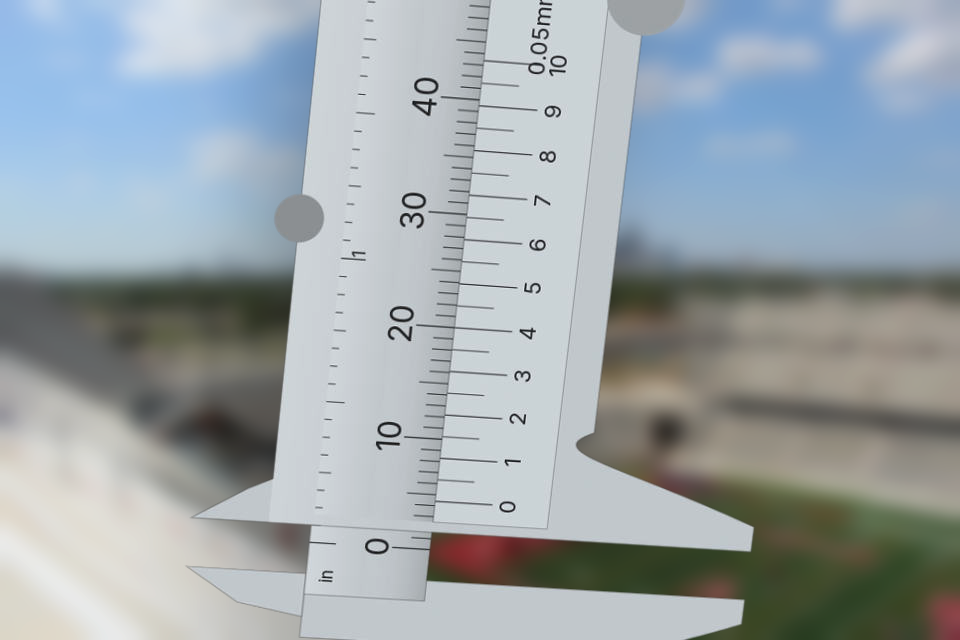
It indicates 4.4 mm
